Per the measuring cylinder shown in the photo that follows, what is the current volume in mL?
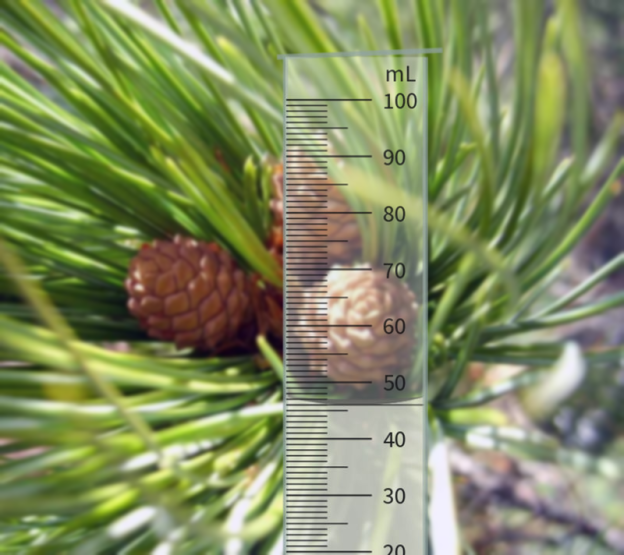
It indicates 46 mL
